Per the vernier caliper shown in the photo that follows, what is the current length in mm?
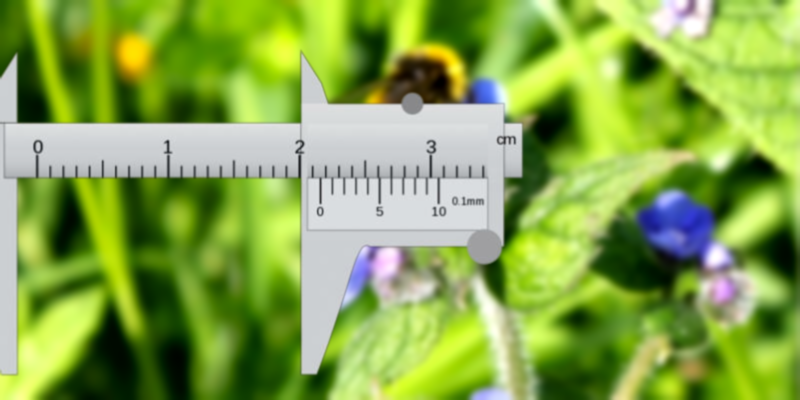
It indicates 21.6 mm
